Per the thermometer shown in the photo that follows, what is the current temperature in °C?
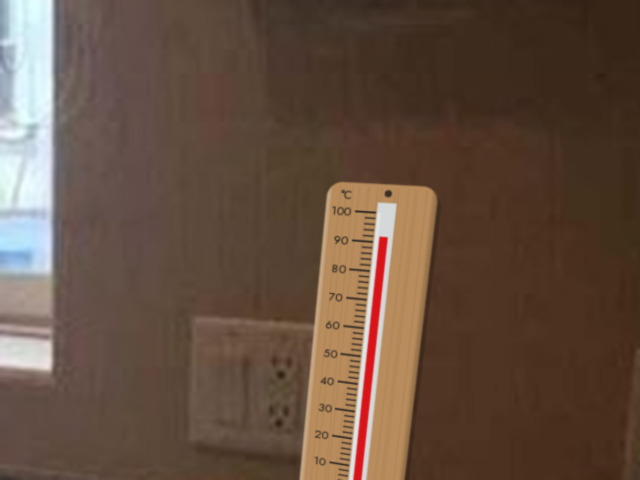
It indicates 92 °C
